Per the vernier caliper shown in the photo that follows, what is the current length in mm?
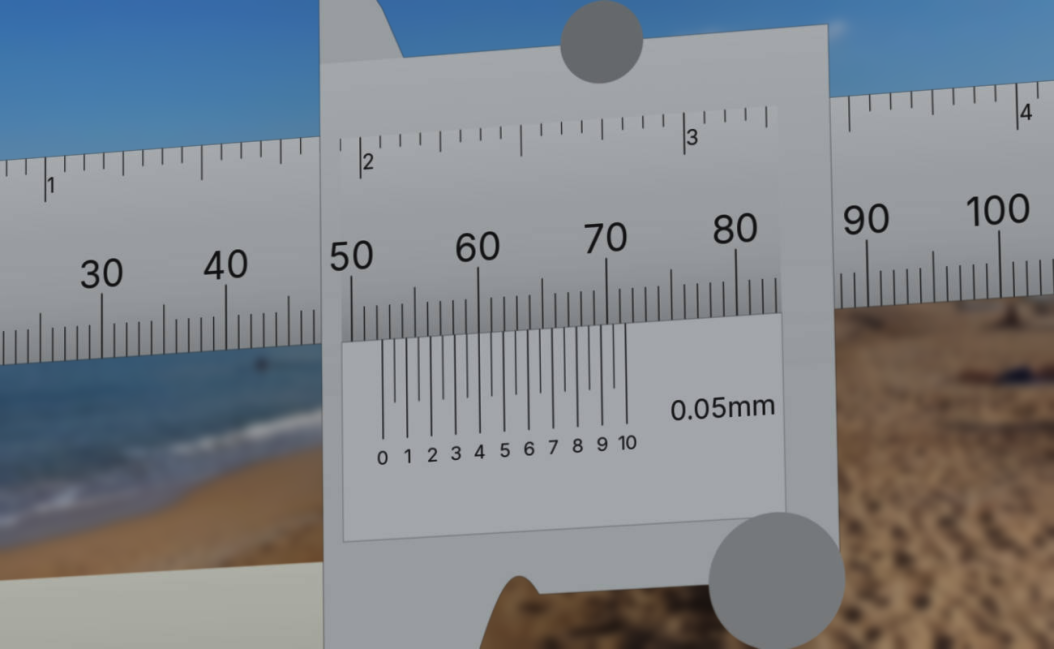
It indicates 52.4 mm
